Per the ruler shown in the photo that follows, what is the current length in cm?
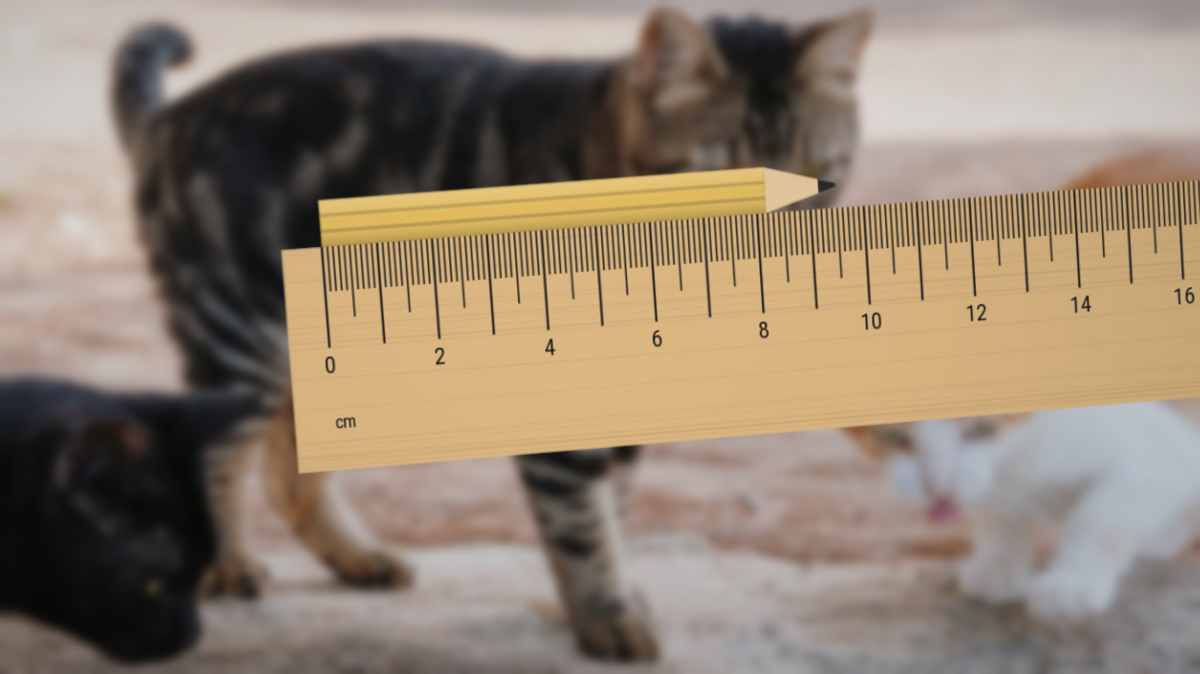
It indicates 9.5 cm
